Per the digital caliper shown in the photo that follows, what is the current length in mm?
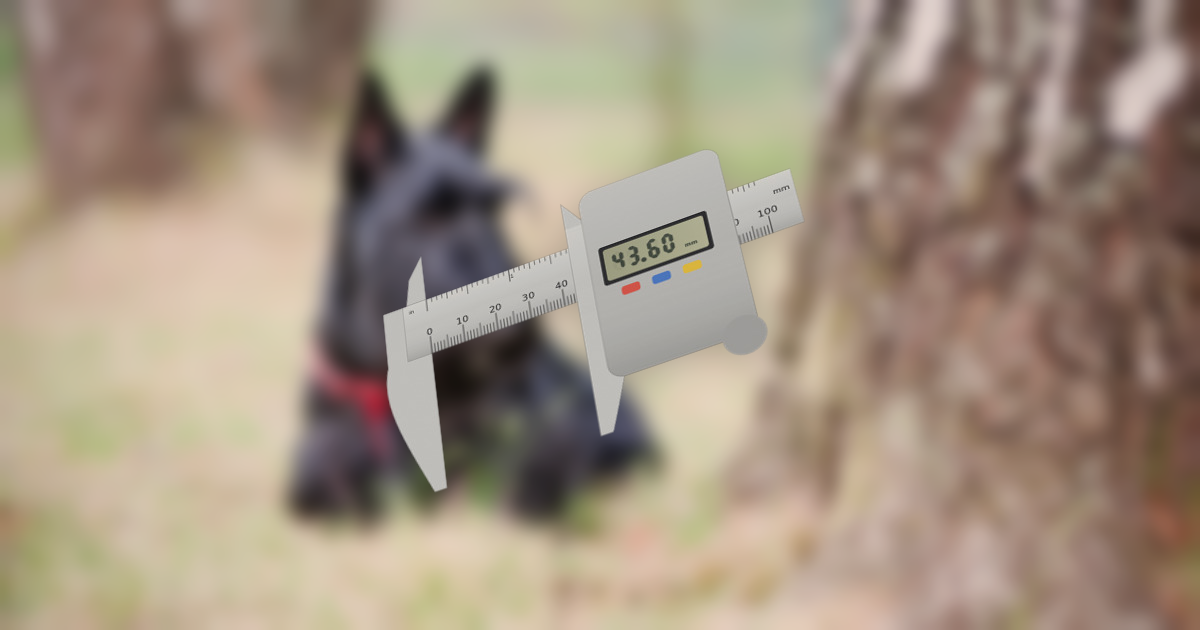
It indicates 43.60 mm
